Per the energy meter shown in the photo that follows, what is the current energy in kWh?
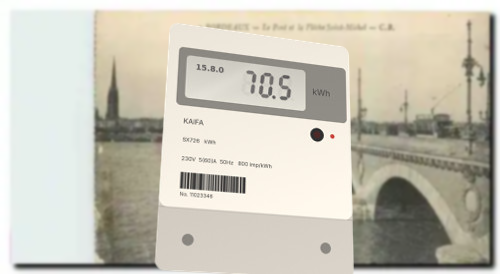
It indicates 70.5 kWh
